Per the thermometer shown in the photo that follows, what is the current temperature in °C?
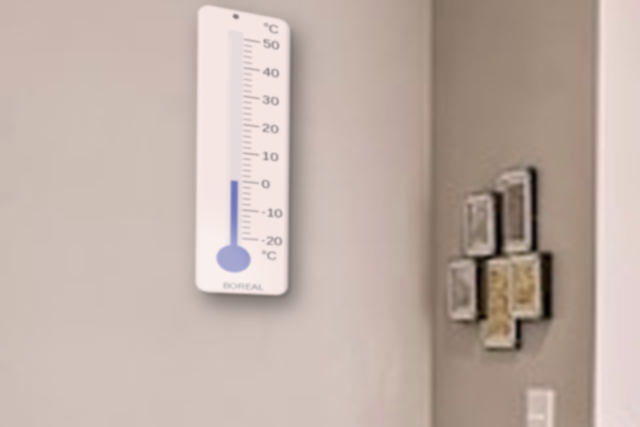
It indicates 0 °C
